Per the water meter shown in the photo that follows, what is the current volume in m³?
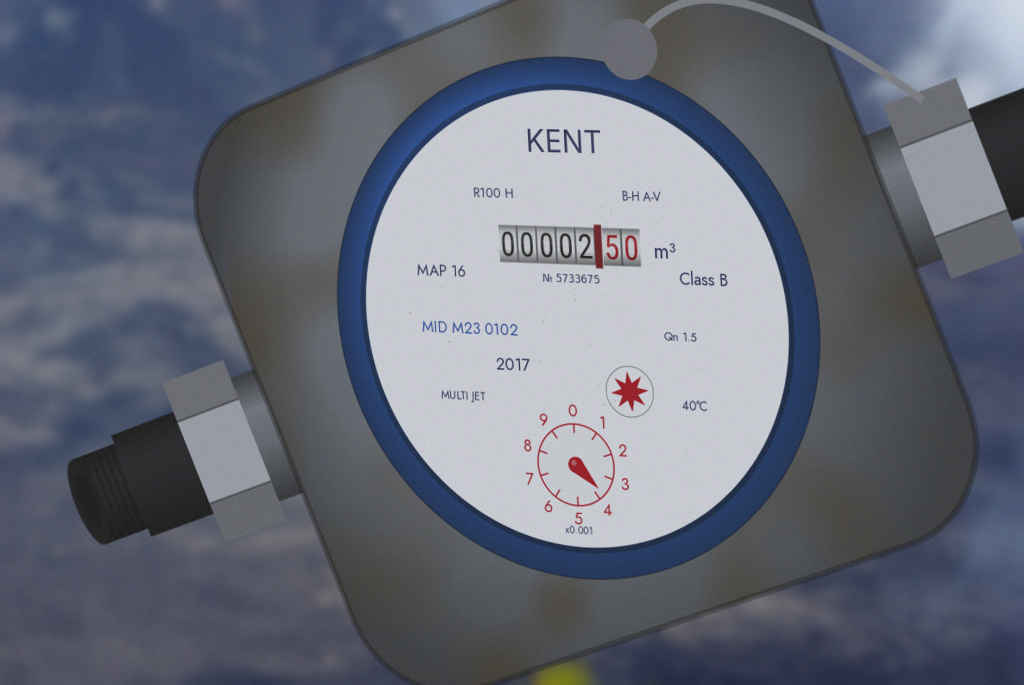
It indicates 2.503 m³
